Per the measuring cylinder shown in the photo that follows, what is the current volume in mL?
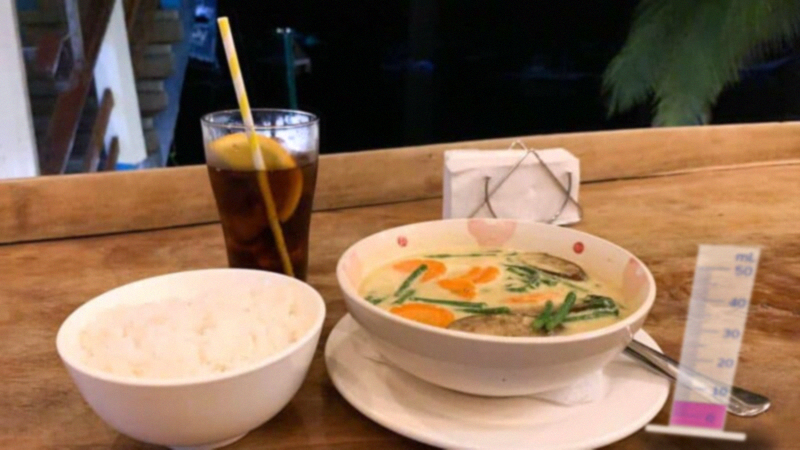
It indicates 5 mL
